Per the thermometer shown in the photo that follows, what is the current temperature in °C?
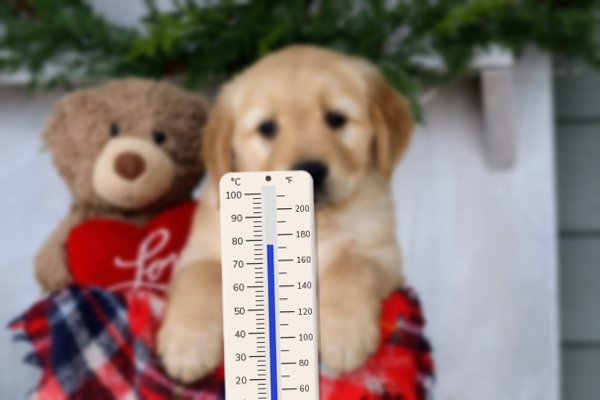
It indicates 78 °C
